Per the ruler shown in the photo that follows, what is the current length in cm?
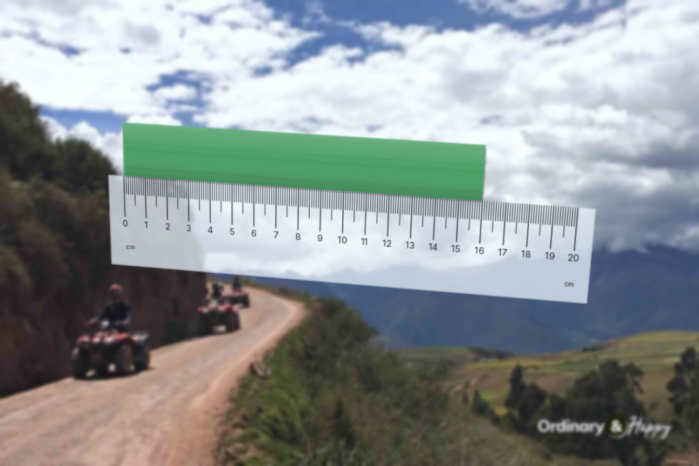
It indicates 16 cm
